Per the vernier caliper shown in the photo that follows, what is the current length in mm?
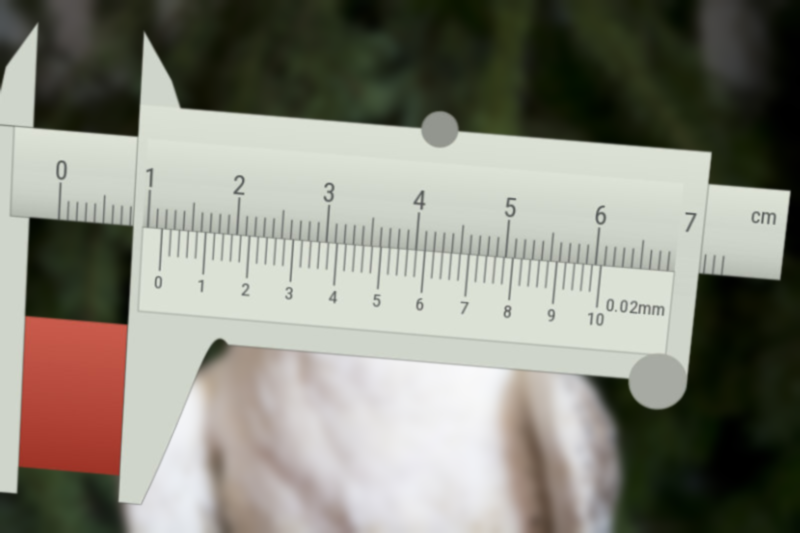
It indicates 11.6 mm
